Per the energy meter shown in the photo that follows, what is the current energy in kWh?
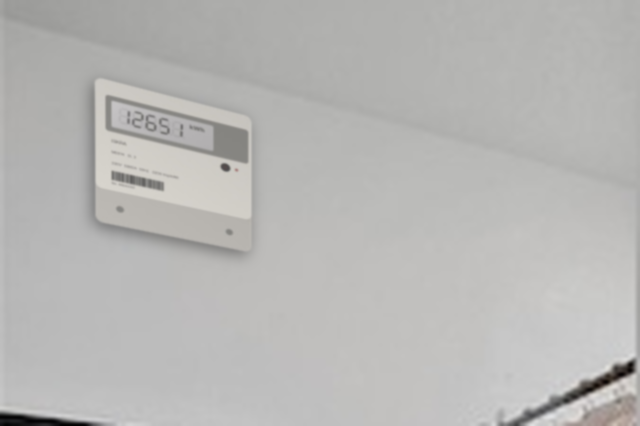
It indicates 12651 kWh
